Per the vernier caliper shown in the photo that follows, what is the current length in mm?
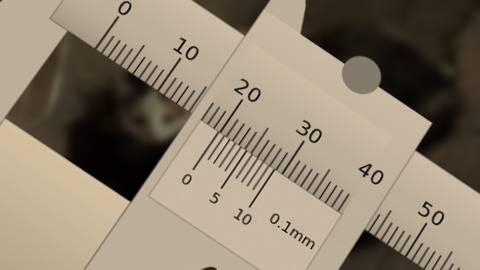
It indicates 19.8 mm
